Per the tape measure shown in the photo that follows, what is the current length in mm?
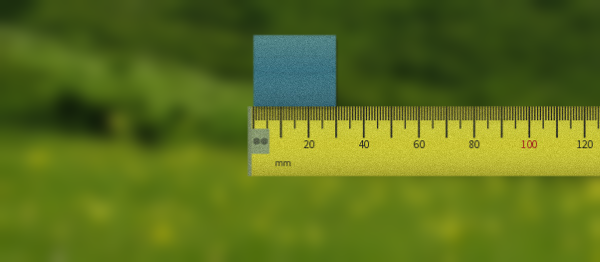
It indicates 30 mm
